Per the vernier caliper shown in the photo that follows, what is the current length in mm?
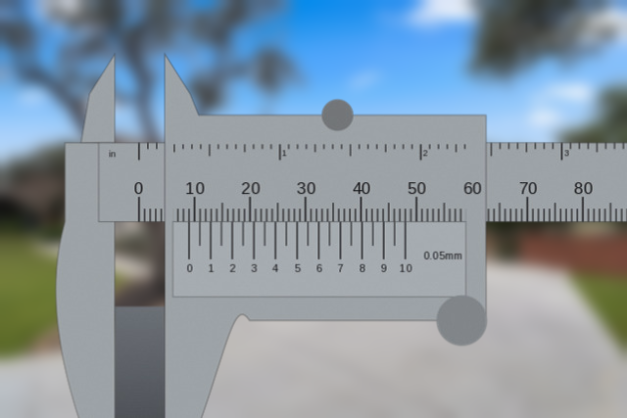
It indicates 9.0 mm
